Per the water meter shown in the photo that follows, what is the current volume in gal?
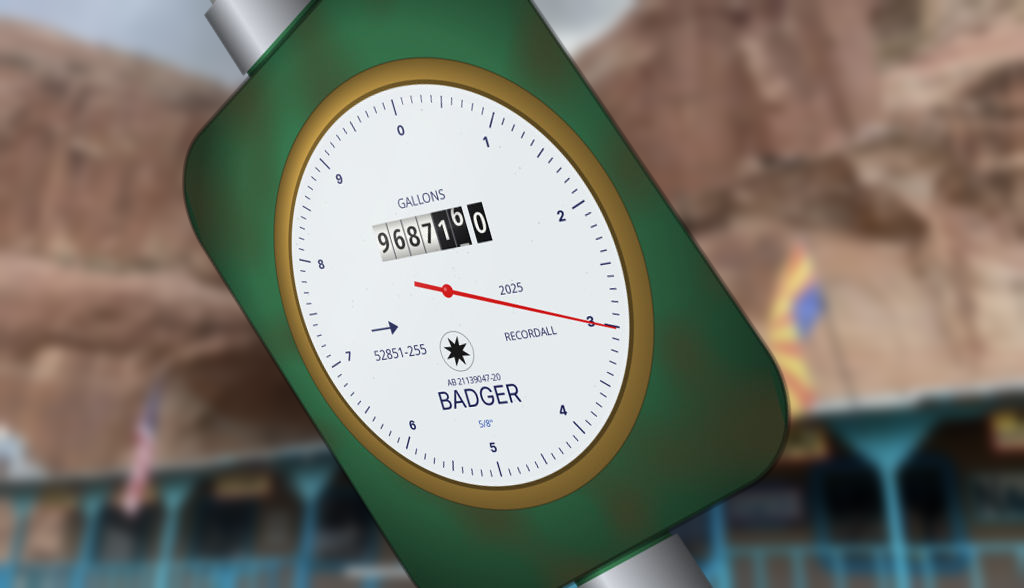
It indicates 9687163.0 gal
